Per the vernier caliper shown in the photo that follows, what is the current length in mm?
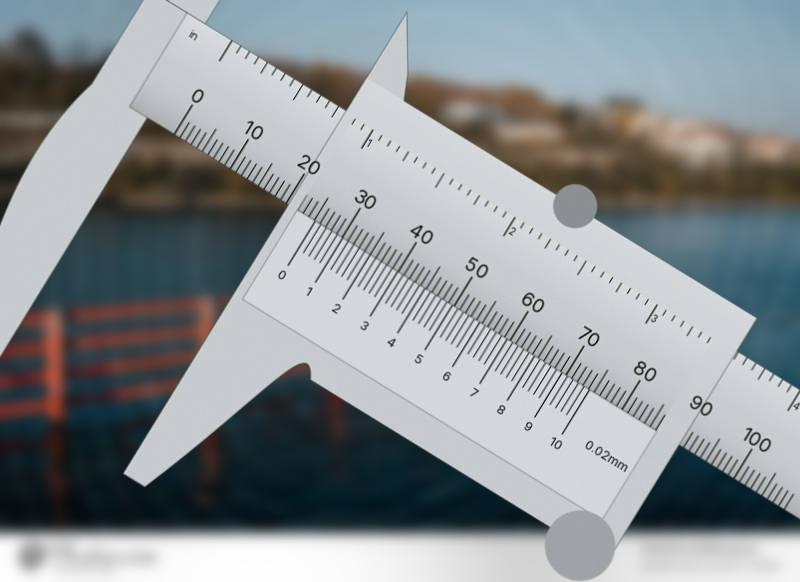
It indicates 25.2 mm
